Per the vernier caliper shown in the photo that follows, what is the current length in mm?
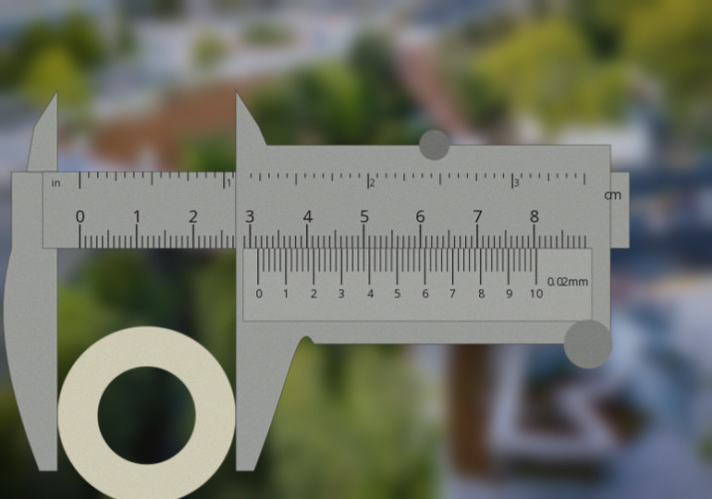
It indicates 31.4 mm
